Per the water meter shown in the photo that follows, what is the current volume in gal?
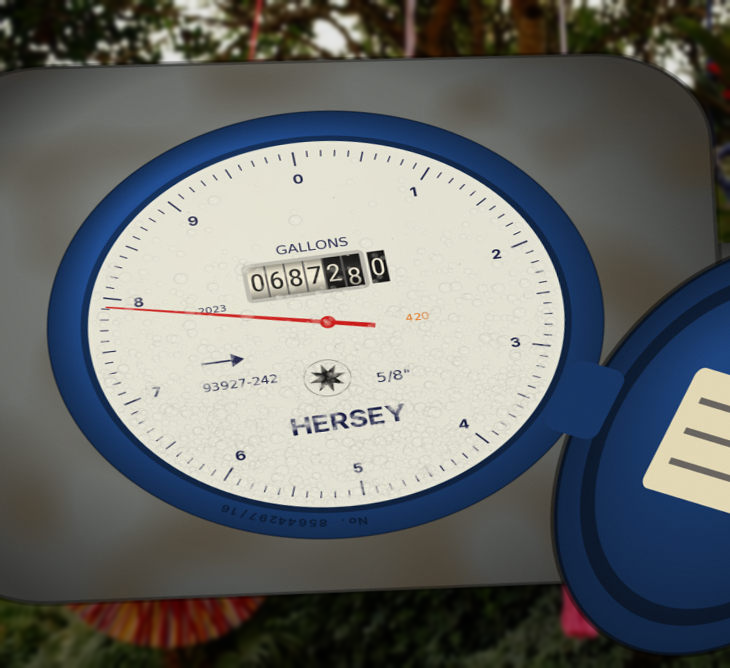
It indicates 687277.9 gal
